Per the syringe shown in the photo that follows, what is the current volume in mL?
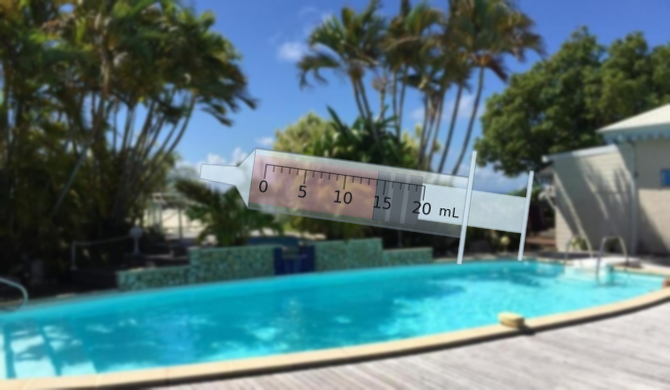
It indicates 14 mL
